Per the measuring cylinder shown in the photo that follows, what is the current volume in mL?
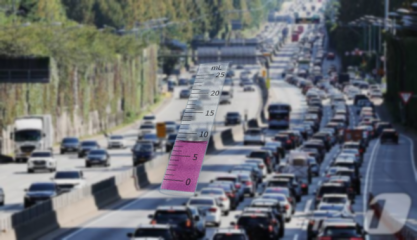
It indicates 8 mL
